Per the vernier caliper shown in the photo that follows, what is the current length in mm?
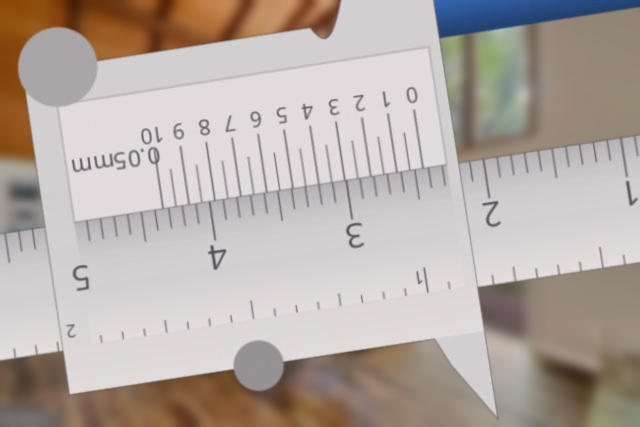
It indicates 24.4 mm
